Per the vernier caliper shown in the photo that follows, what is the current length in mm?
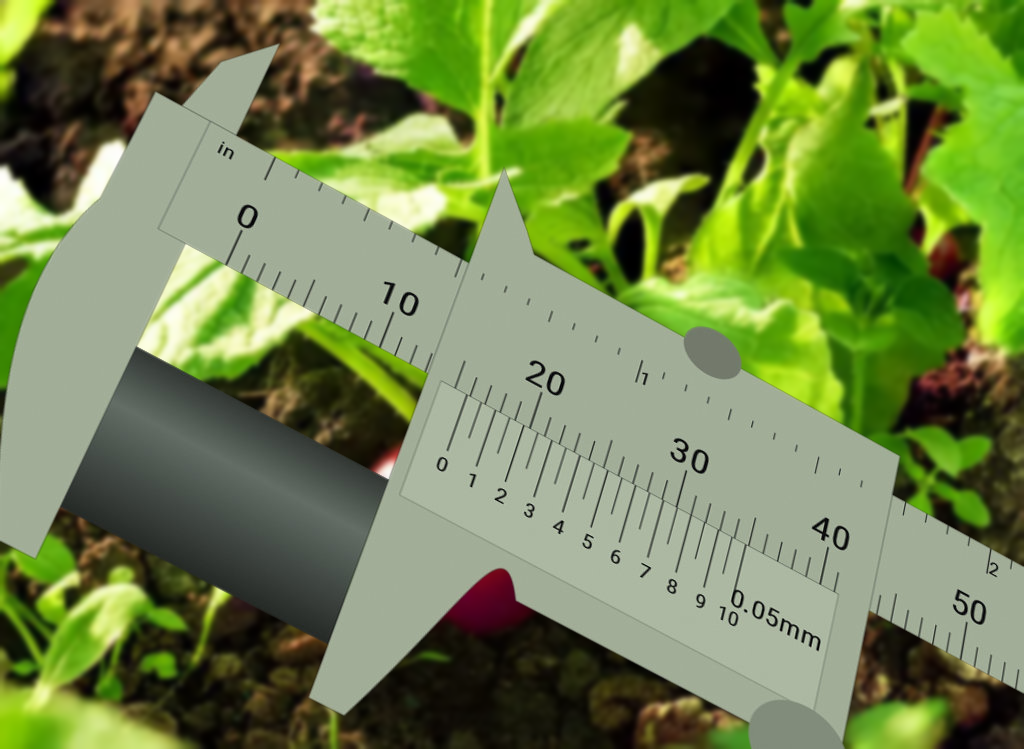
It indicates 15.8 mm
